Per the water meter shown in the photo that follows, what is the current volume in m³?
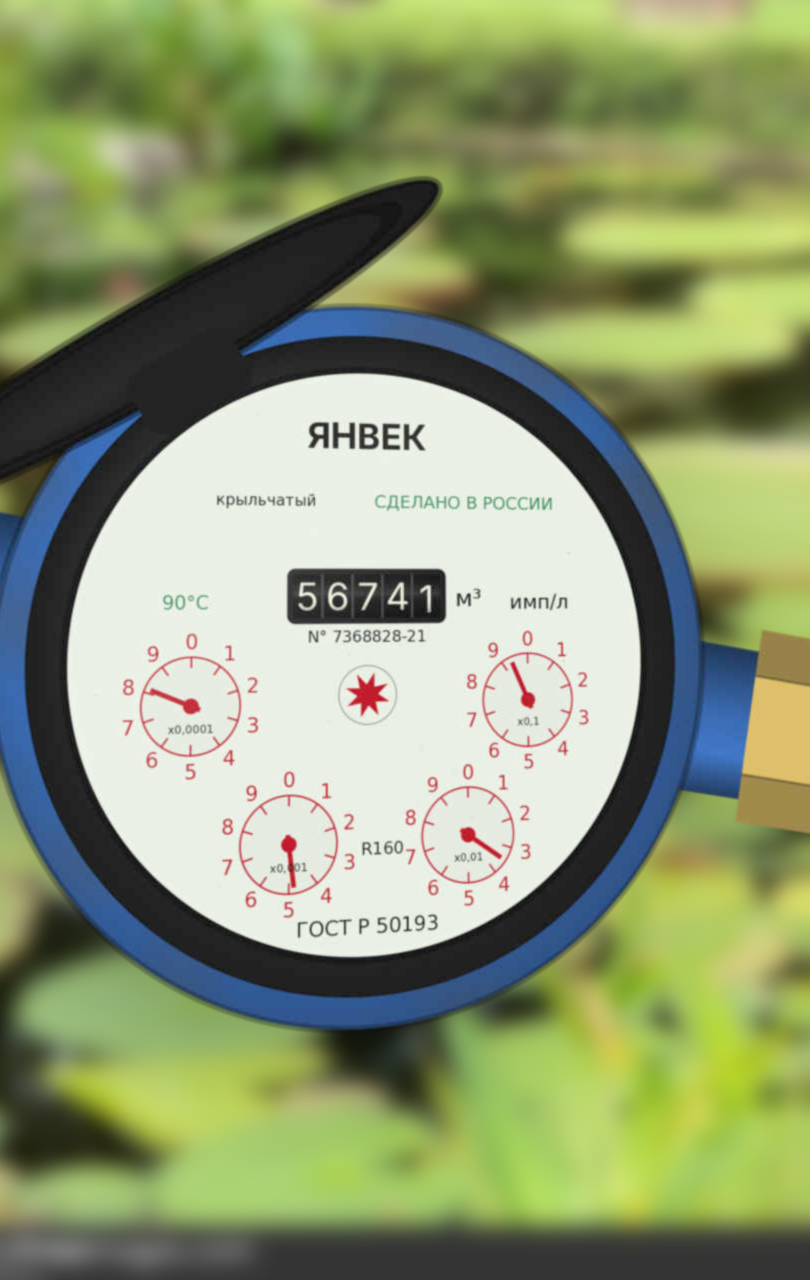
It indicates 56740.9348 m³
